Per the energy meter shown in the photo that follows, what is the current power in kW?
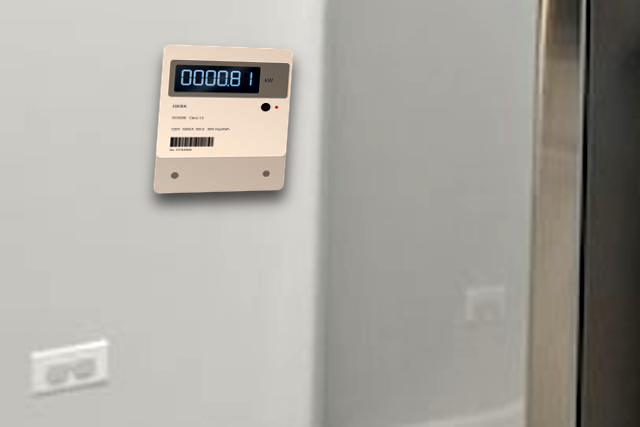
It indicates 0.81 kW
